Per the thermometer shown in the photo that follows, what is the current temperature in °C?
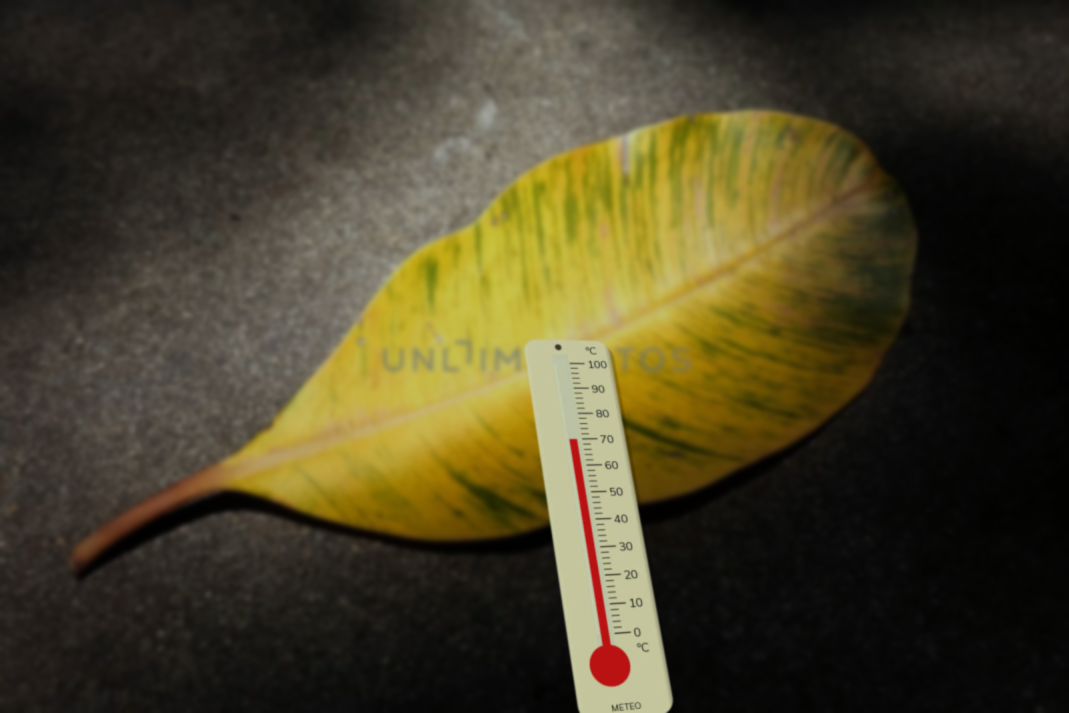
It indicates 70 °C
